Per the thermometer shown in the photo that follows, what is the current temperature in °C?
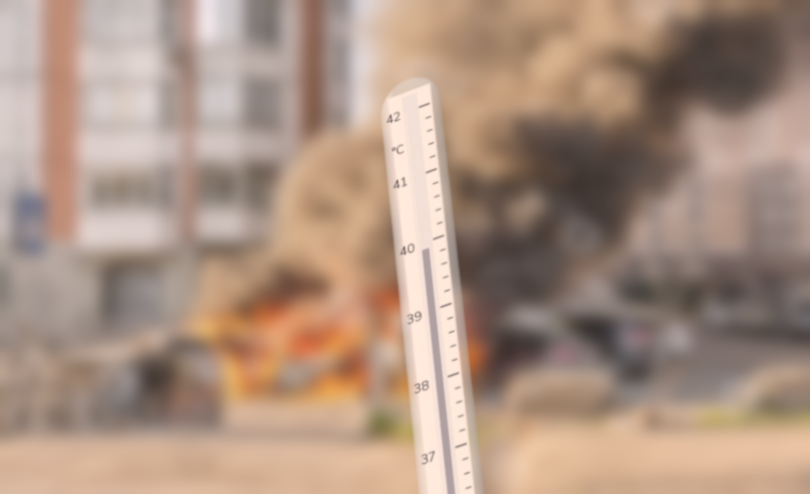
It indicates 39.9 °C
